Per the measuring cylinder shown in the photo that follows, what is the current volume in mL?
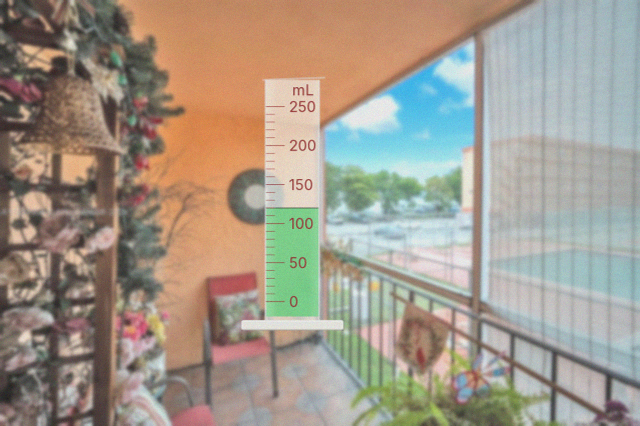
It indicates 120 mL
